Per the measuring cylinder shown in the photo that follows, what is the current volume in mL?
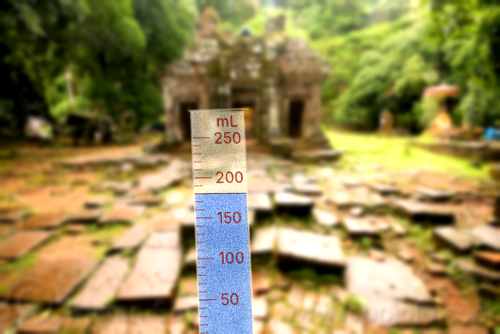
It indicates 180 mL
